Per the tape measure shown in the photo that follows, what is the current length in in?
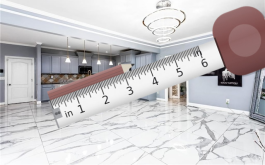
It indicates 3.5 in
